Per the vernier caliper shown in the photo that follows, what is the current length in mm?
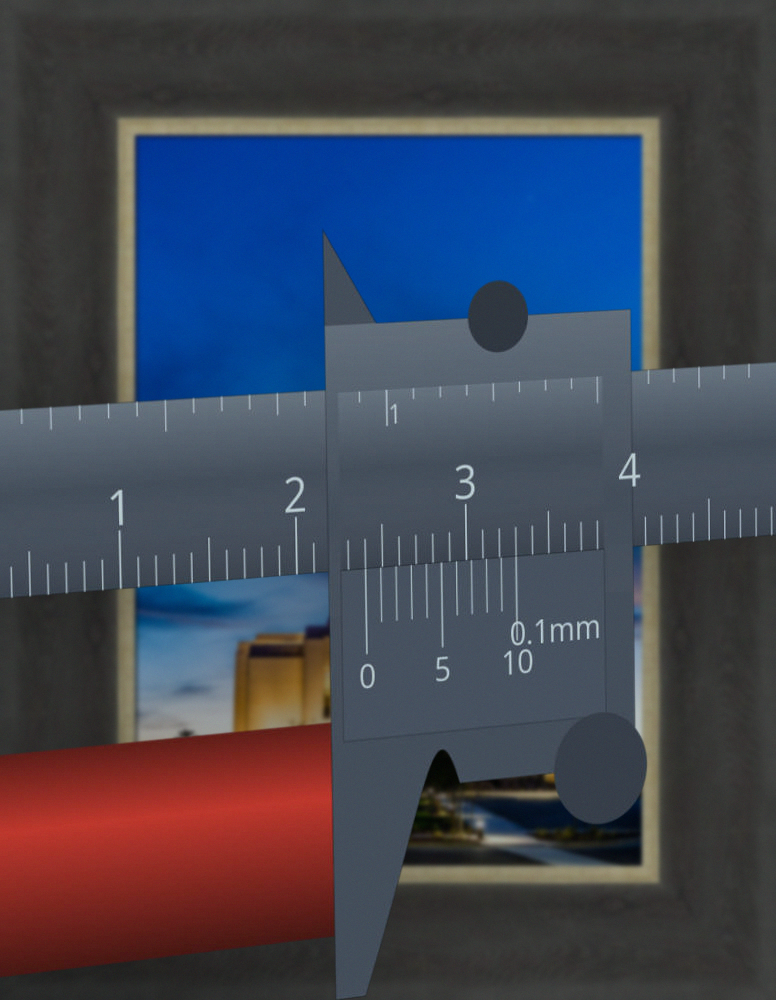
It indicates 24.0 mm
